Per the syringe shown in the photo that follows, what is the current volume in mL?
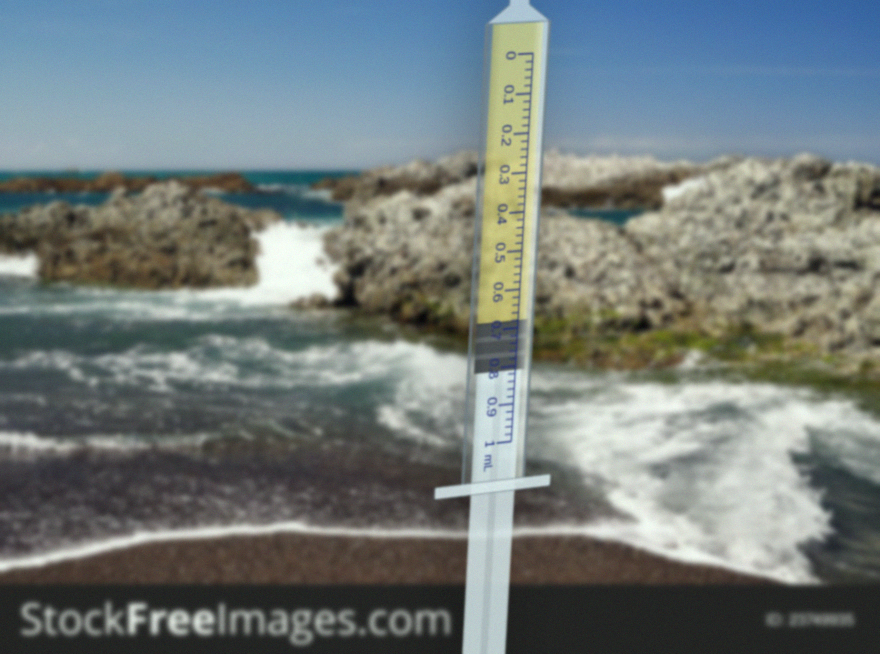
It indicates 0.68 mL
